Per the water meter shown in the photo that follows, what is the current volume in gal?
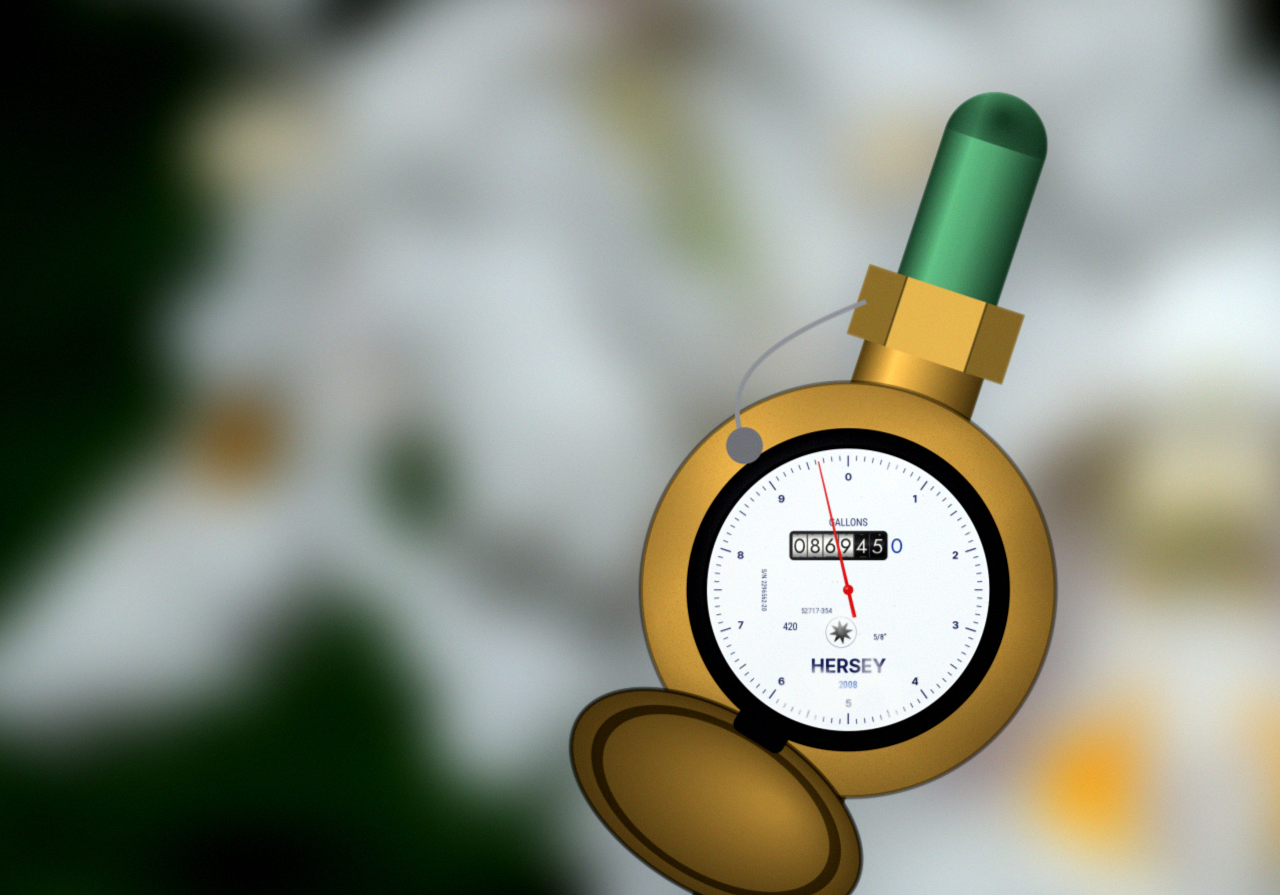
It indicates 869449.6 gal
